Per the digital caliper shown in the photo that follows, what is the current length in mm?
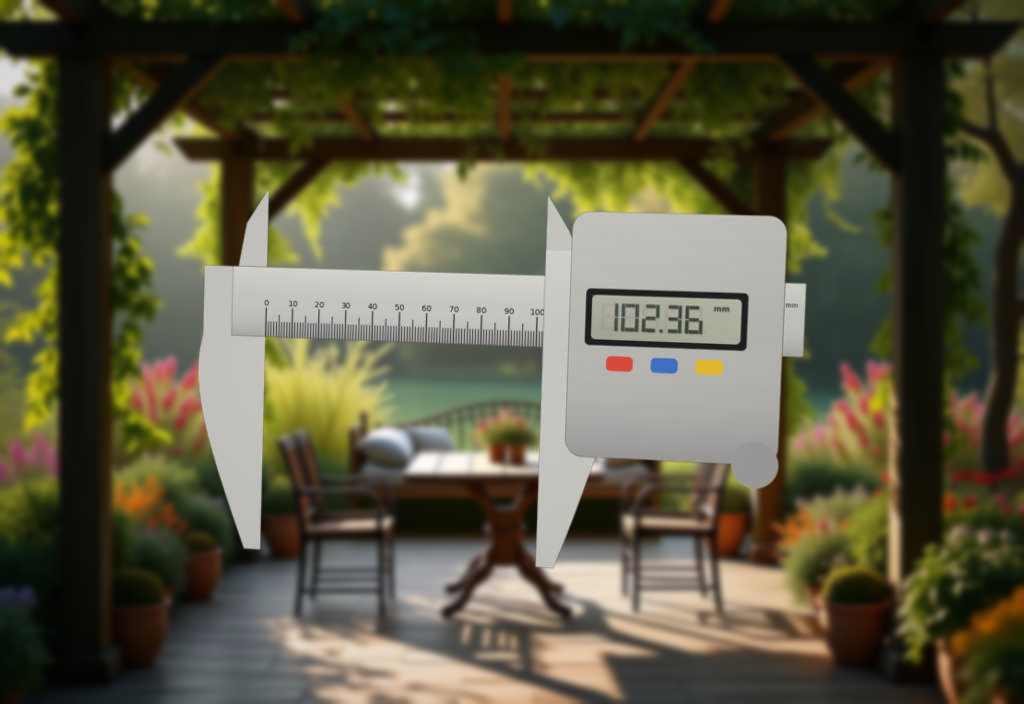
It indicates 102.36 mm
